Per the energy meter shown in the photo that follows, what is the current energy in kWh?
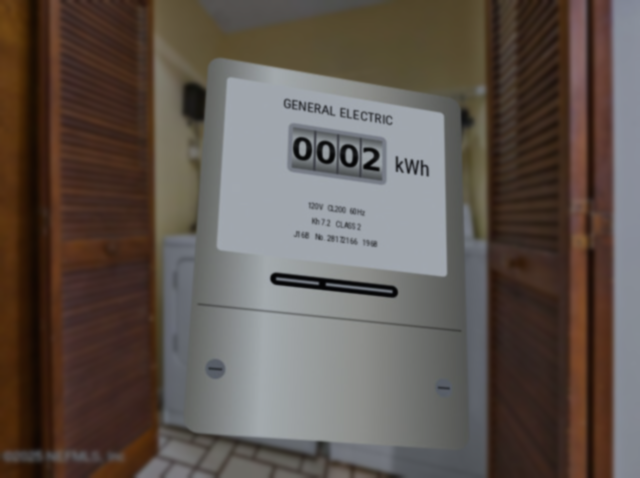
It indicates 2 kWh
